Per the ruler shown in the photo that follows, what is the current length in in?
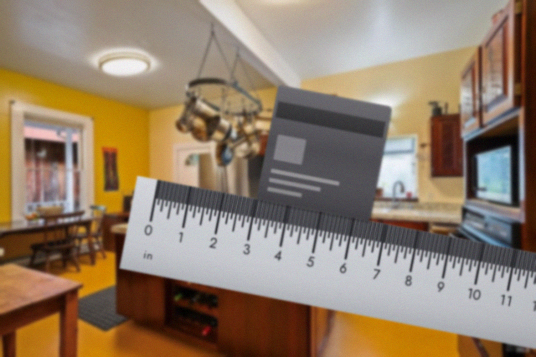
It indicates 3.5 in
